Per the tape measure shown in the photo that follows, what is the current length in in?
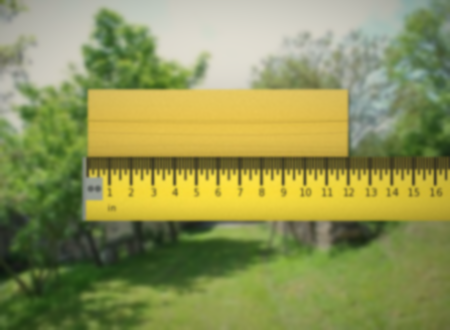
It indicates 12 in
